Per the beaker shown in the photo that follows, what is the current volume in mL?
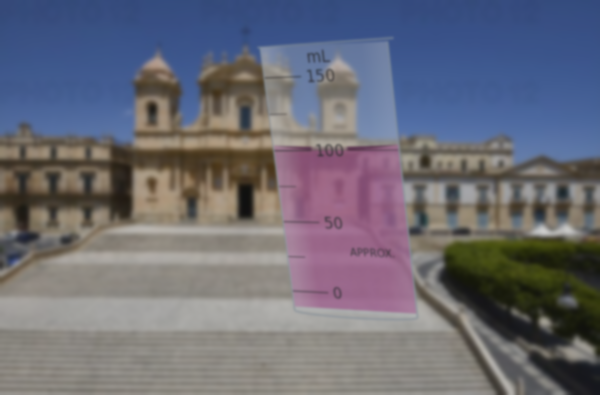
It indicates 100 mL
